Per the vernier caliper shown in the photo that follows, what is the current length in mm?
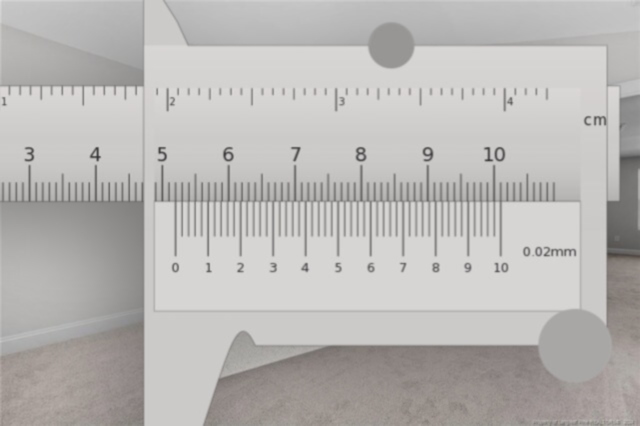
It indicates 52.0 mm
